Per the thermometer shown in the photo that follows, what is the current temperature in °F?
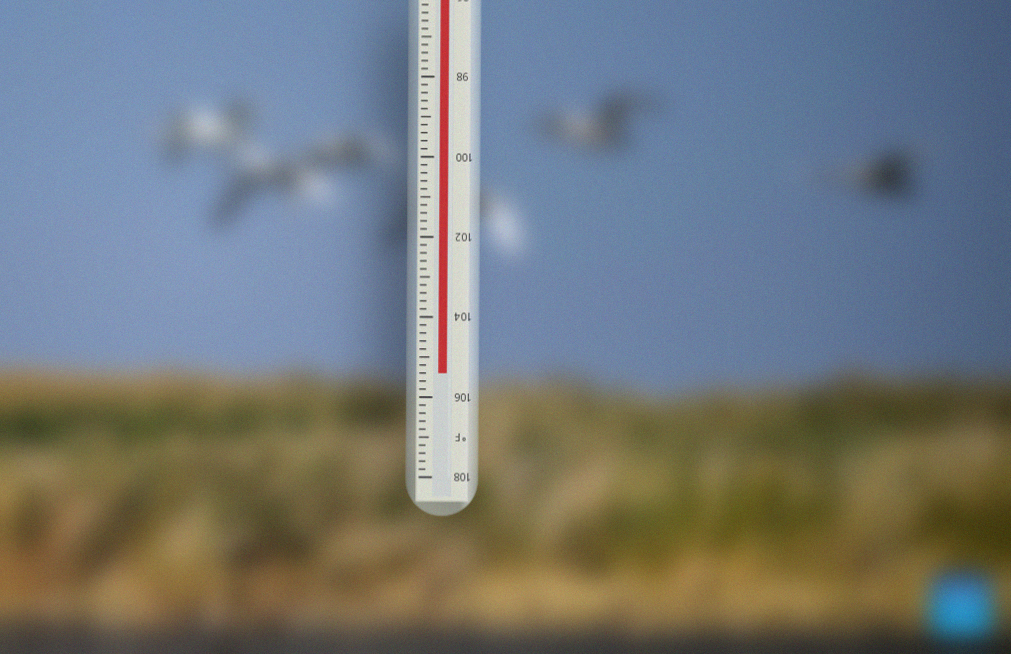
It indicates 105.4 °F
